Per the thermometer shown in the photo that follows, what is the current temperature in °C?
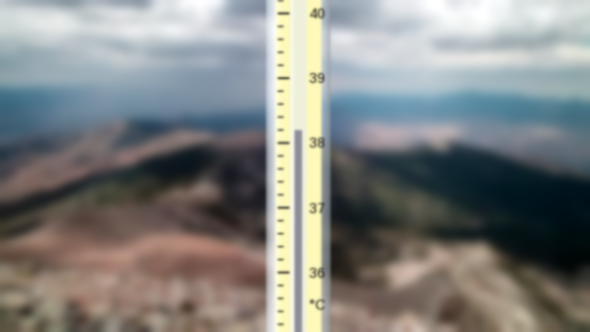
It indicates 38.2 °C
